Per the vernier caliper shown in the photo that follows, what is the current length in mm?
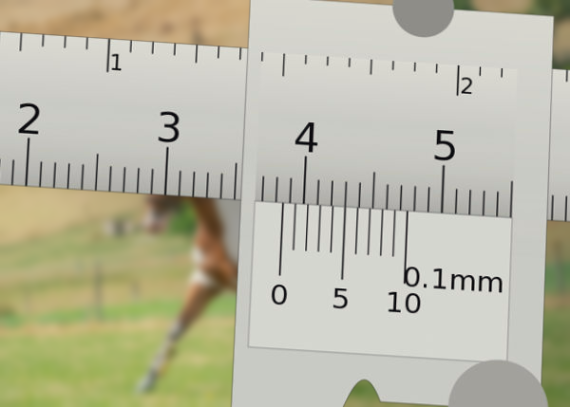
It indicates 38.5 mm
